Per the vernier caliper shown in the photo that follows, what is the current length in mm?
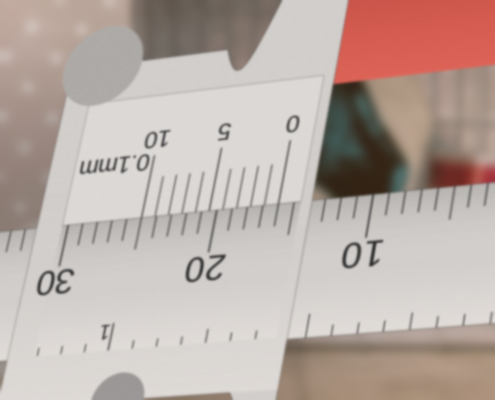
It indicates 16.0 mm
